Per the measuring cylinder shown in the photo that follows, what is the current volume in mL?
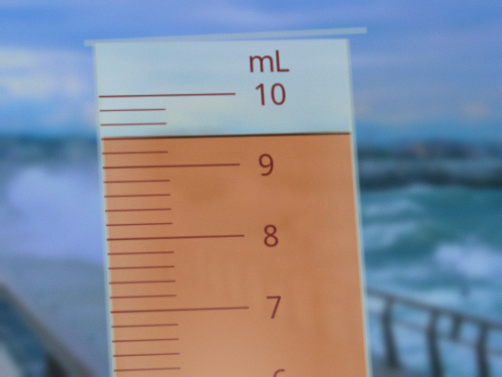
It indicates 9.4 mL
